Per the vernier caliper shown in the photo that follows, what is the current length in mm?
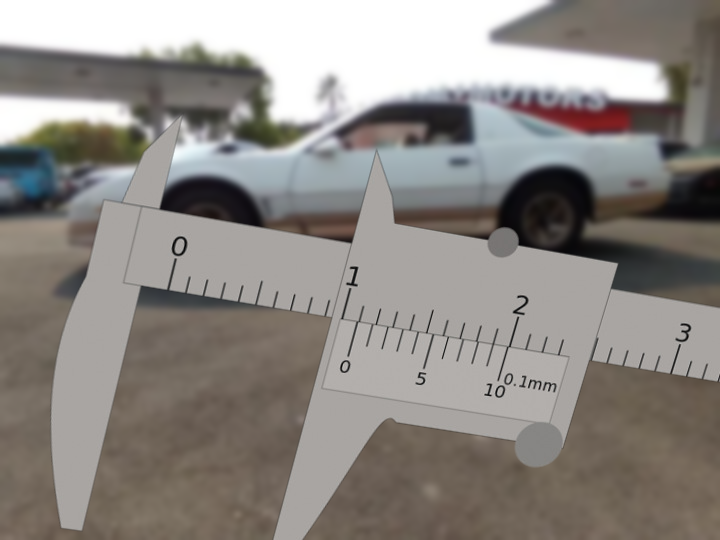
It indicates 10.9 mm
